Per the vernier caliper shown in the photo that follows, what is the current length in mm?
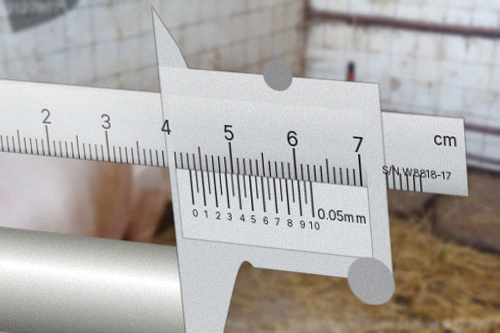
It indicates 43.2 mm
